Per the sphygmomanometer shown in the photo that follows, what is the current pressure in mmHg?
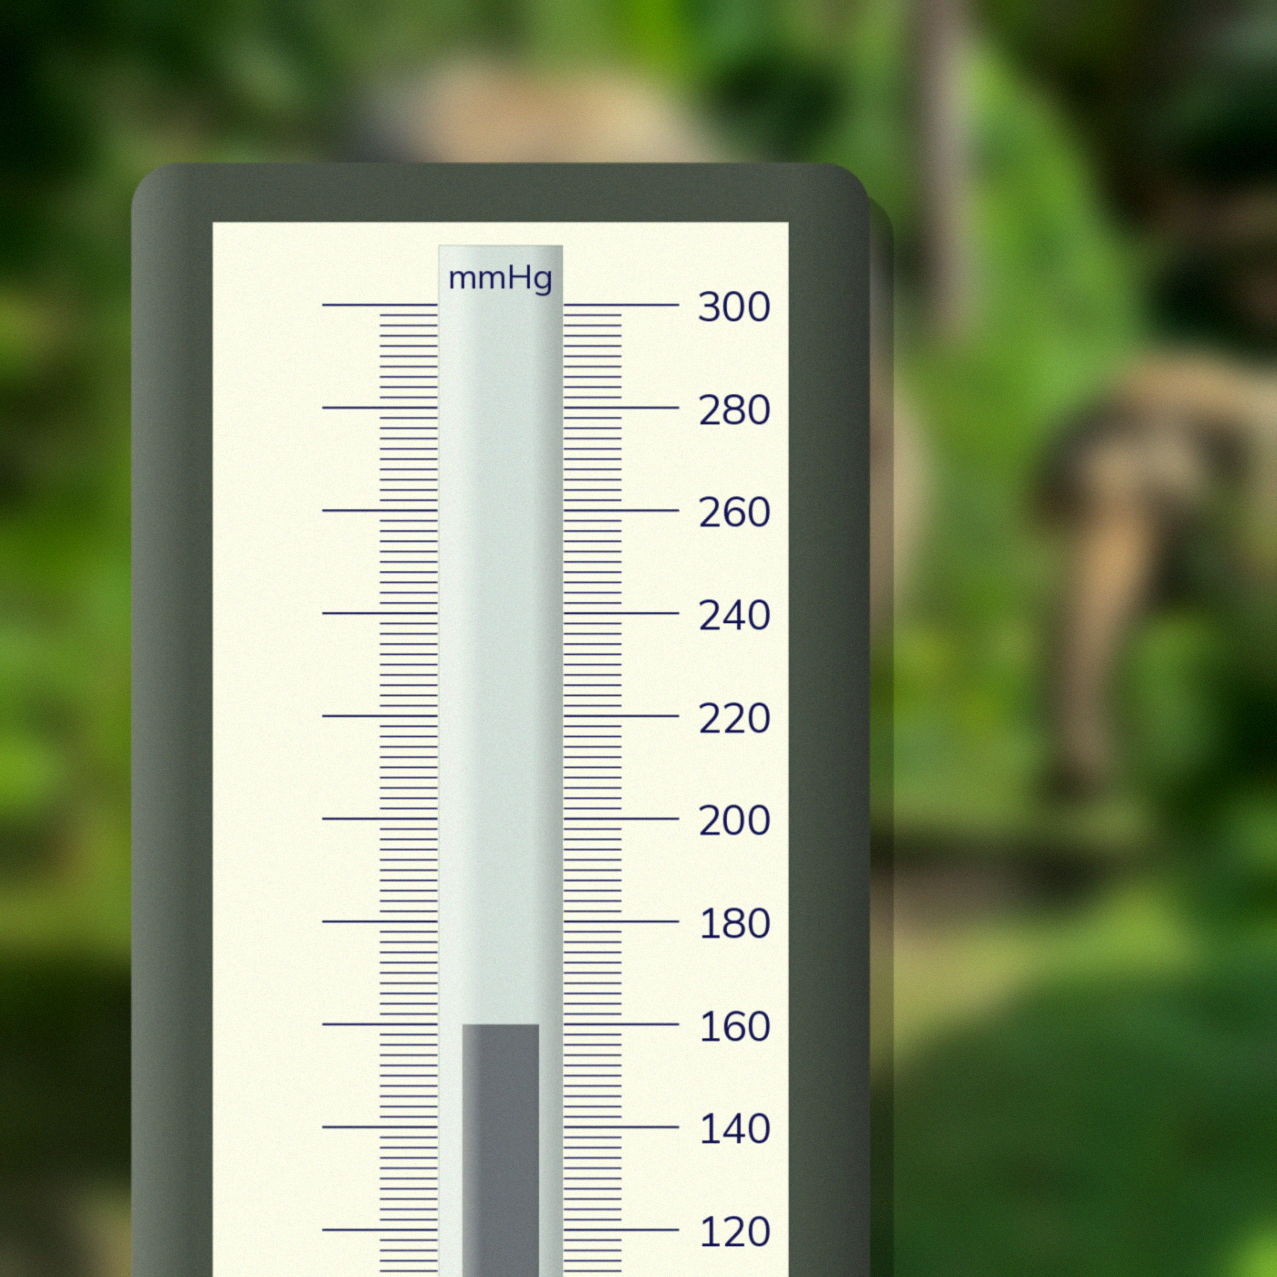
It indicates 160 mmHg
